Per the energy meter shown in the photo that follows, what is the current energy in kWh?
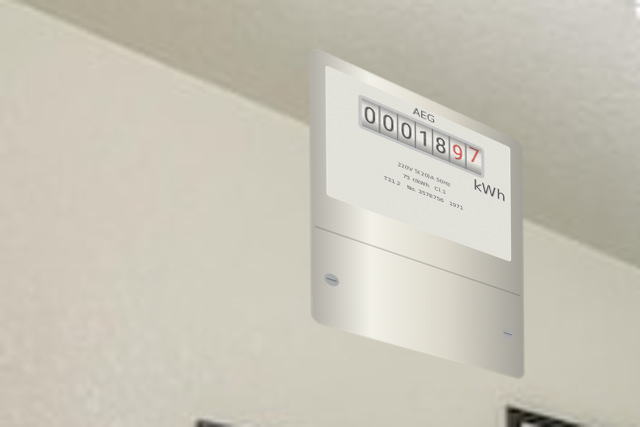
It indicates 18.97 kWh
